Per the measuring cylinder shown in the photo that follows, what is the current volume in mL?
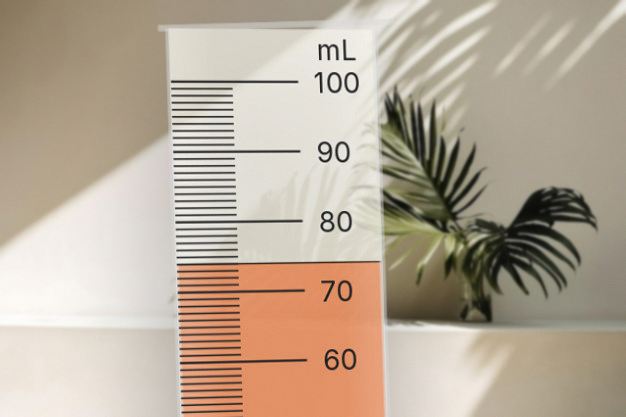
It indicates 74 mL
